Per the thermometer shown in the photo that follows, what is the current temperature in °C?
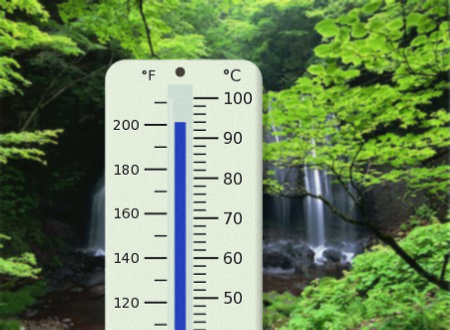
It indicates 94 °C
